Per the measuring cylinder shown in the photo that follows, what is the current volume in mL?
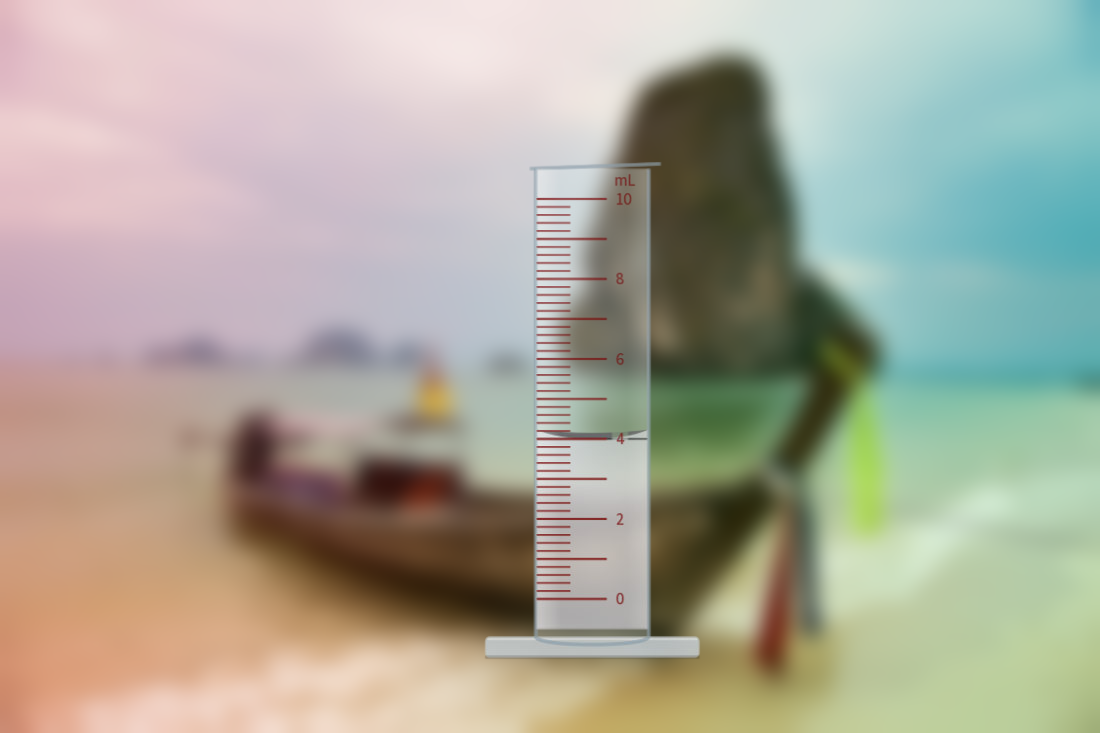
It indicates 4 mL
